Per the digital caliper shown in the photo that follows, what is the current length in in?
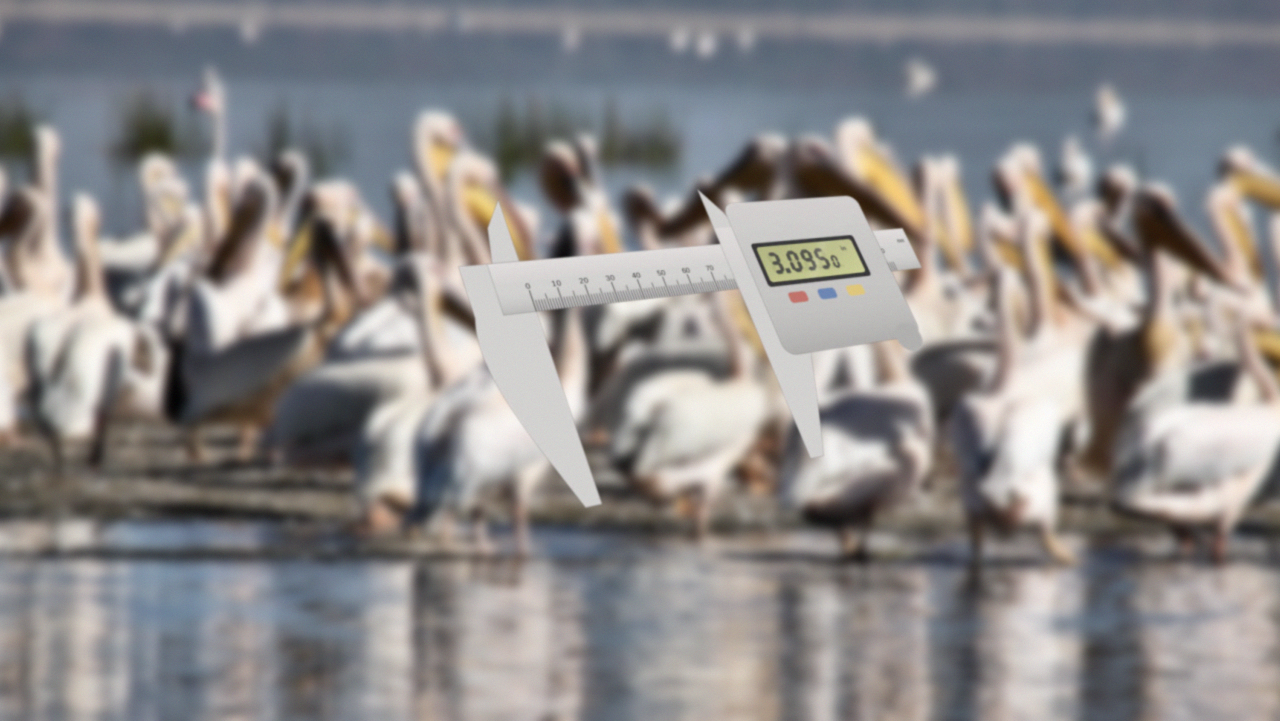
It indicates 3.0950 in
